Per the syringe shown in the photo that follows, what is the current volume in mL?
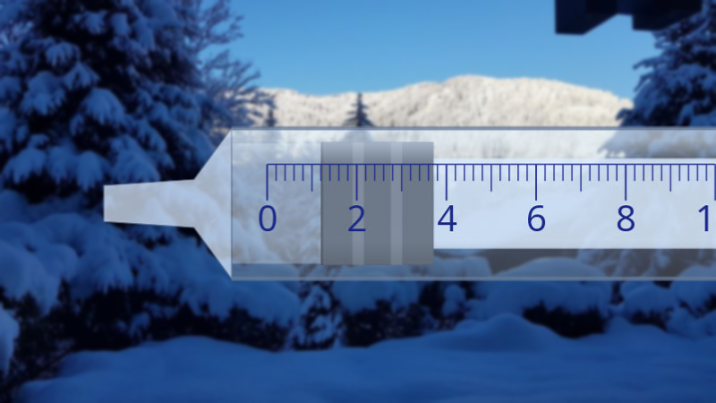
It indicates 1.2 mL
